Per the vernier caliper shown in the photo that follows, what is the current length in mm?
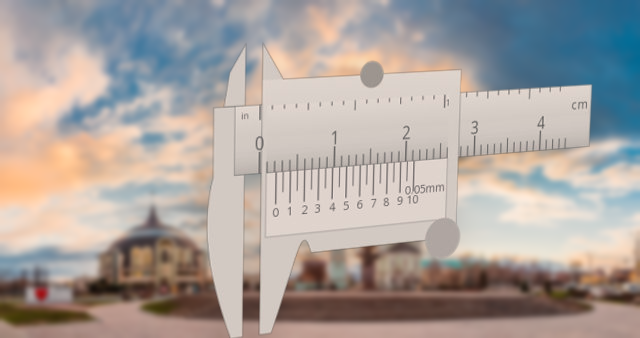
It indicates 2.2 mm
